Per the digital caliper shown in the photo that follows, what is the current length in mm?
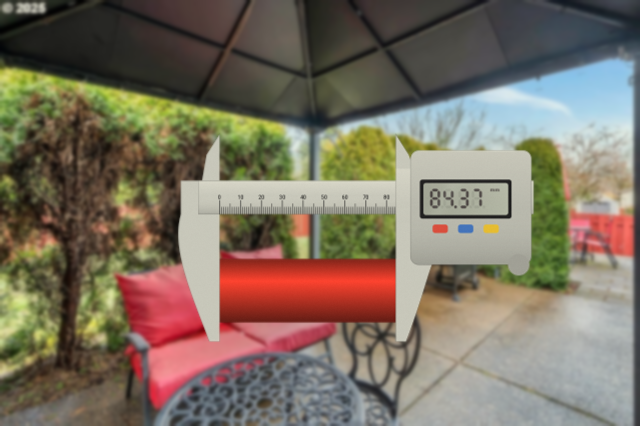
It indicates 84.37 mm
